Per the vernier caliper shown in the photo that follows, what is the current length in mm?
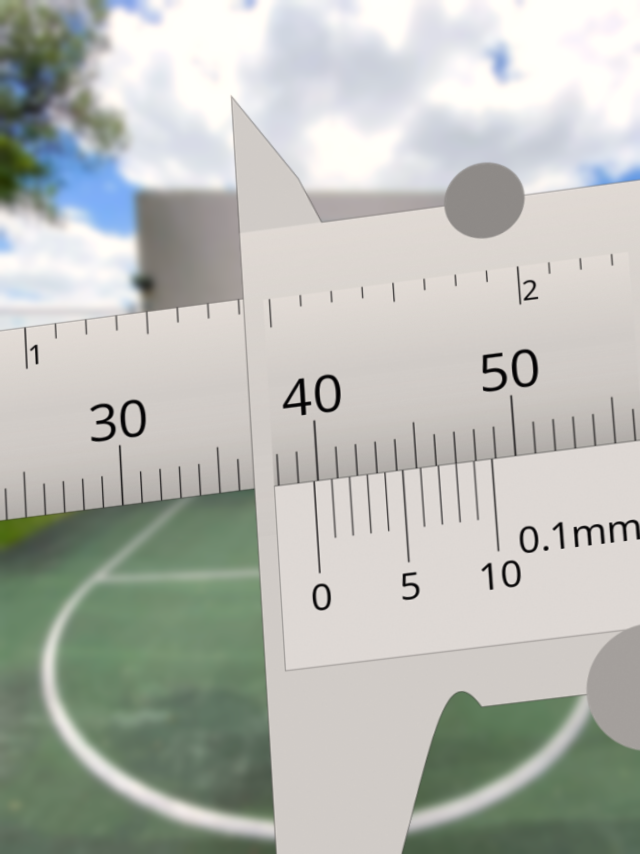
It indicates 39.8 mm
